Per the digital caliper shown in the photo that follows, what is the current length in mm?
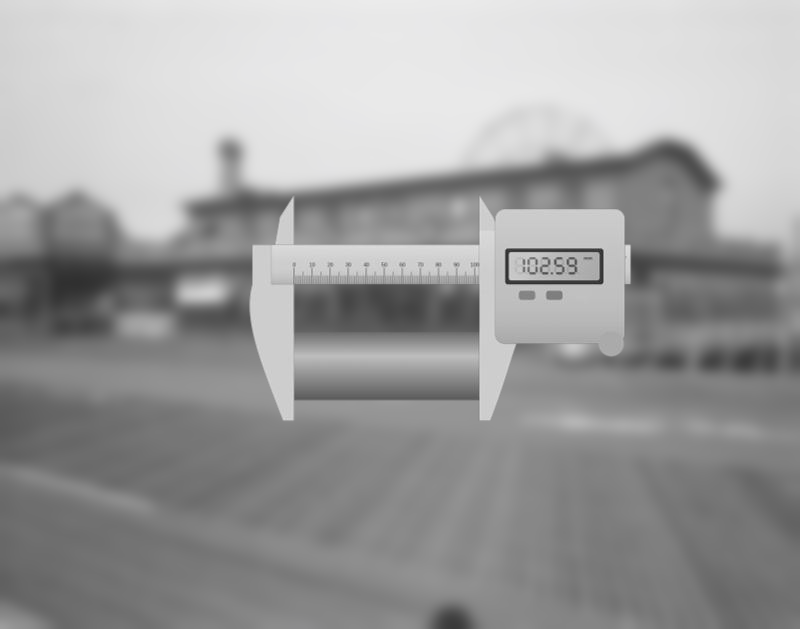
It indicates 102.59 mm
